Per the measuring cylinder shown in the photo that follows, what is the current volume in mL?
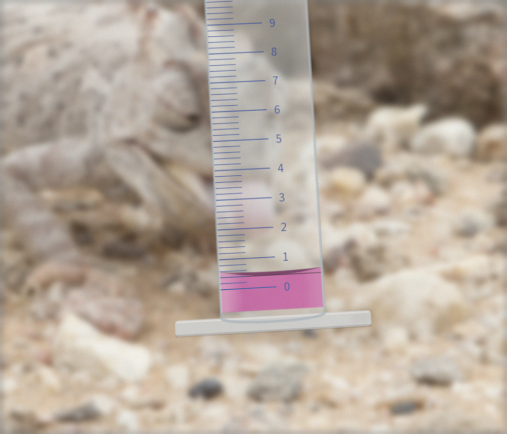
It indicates 0.4 mL
